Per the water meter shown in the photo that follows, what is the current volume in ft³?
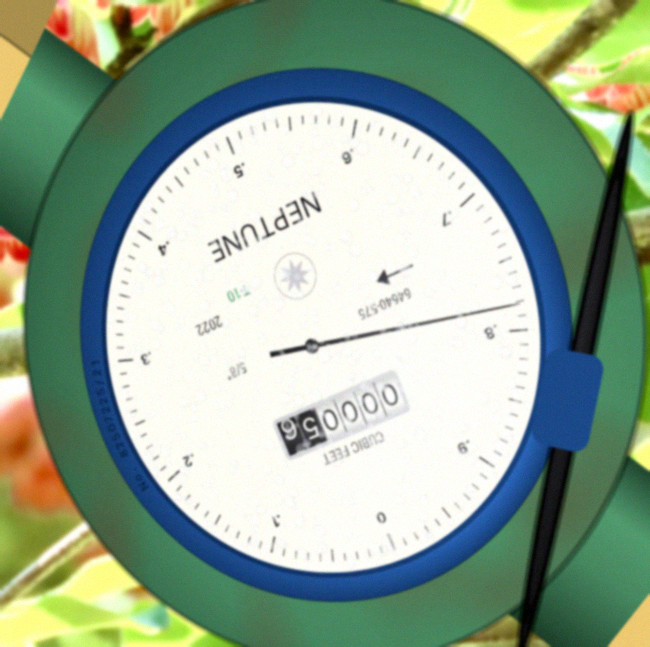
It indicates 55.78 ft³
